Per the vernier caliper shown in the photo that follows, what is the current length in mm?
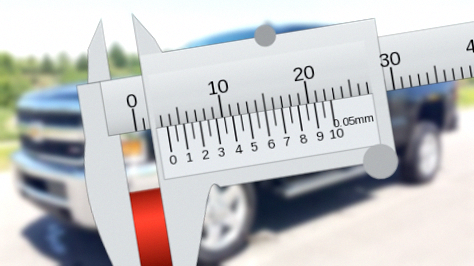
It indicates 3.6 mm
